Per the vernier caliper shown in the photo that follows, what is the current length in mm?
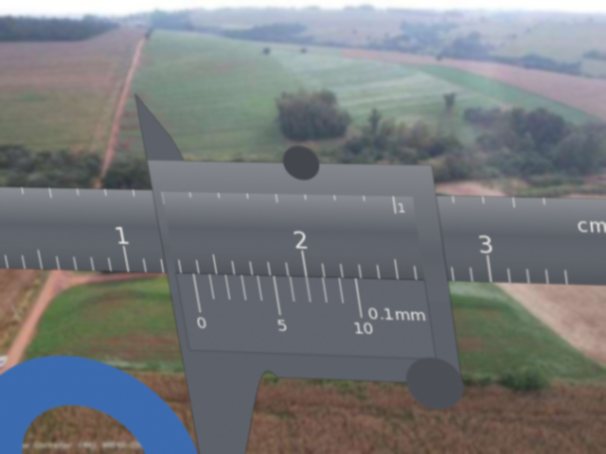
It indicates 13.7 mm
